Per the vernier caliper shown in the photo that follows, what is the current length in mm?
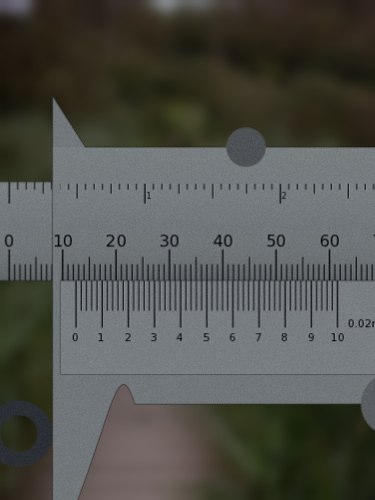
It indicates 12.5 mm
